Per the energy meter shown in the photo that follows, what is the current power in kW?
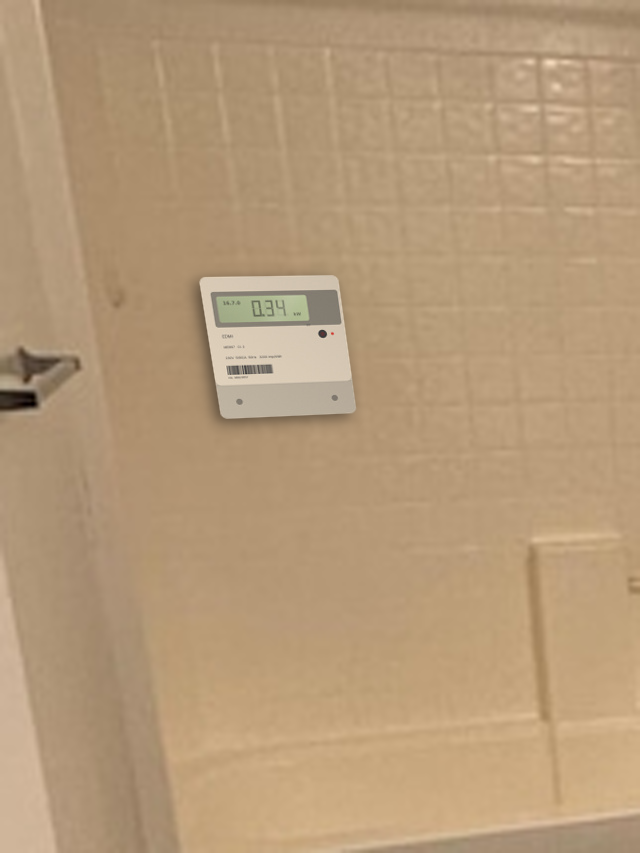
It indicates 0.34 kW
